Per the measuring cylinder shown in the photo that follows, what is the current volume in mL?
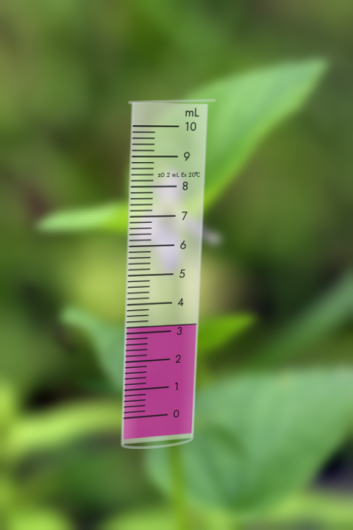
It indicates 3.2 mL
